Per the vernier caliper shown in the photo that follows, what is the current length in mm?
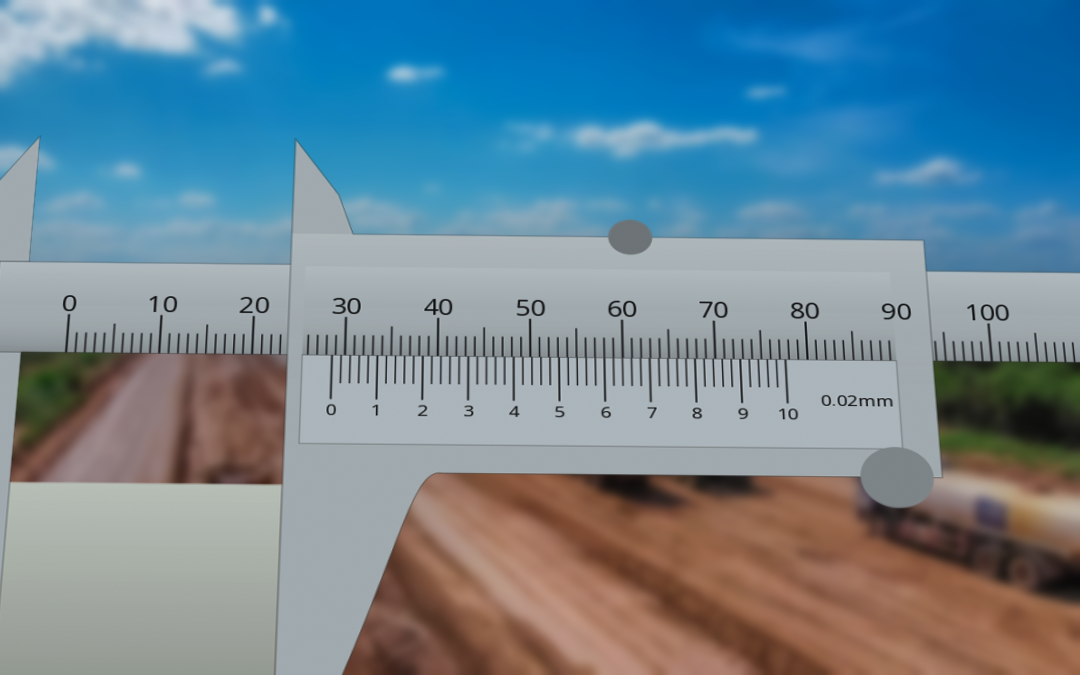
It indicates 28.6 mm
